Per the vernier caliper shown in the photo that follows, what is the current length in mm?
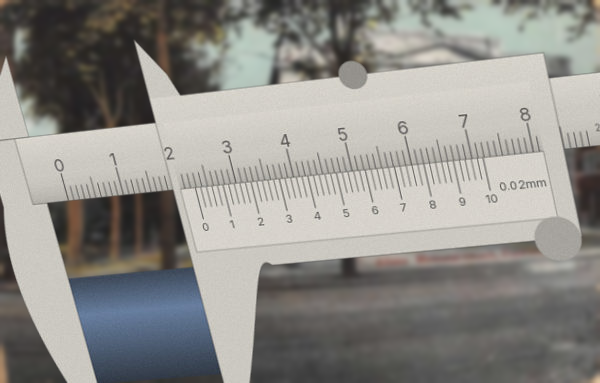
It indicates 22.8 mm
